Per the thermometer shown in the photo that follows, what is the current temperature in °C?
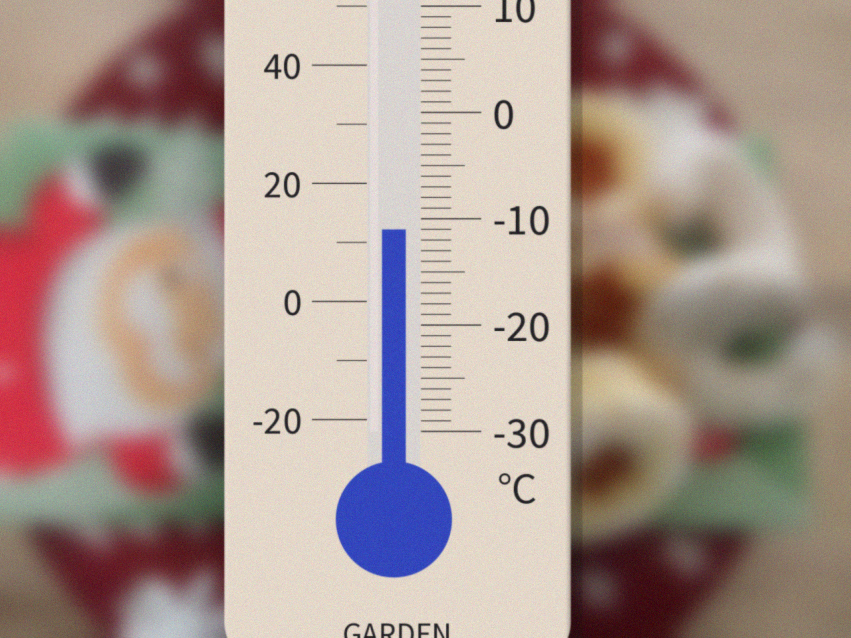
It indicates -11 °C
